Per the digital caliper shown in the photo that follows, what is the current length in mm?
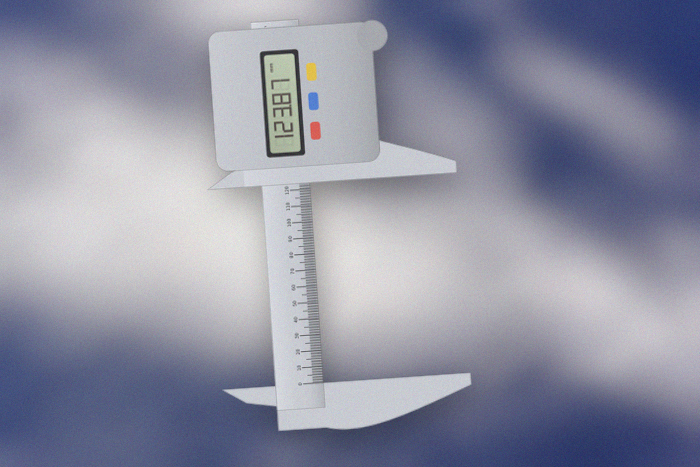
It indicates 123.87 mm
